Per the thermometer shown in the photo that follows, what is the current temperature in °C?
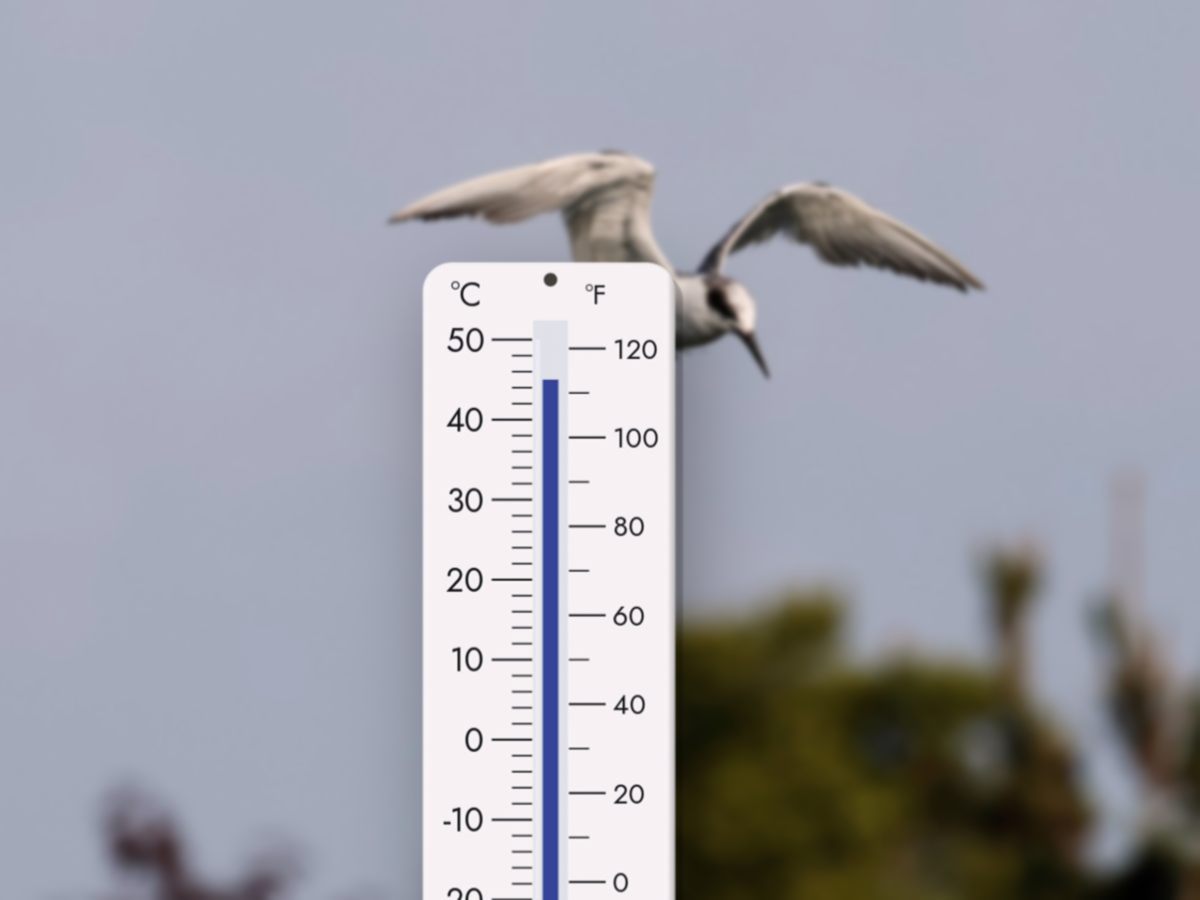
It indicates 45 °C
